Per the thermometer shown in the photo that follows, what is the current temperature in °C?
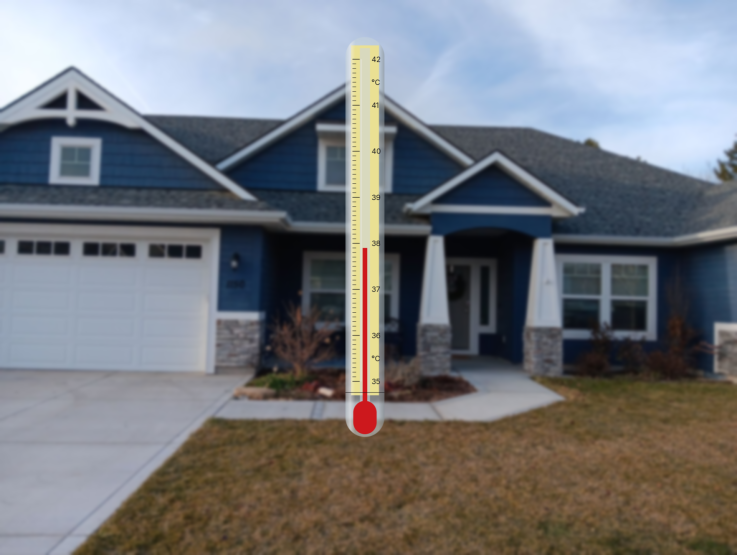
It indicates 37.9 °C
